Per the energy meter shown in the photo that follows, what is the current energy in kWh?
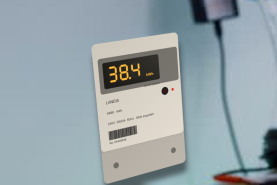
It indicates 38.4 kWh
